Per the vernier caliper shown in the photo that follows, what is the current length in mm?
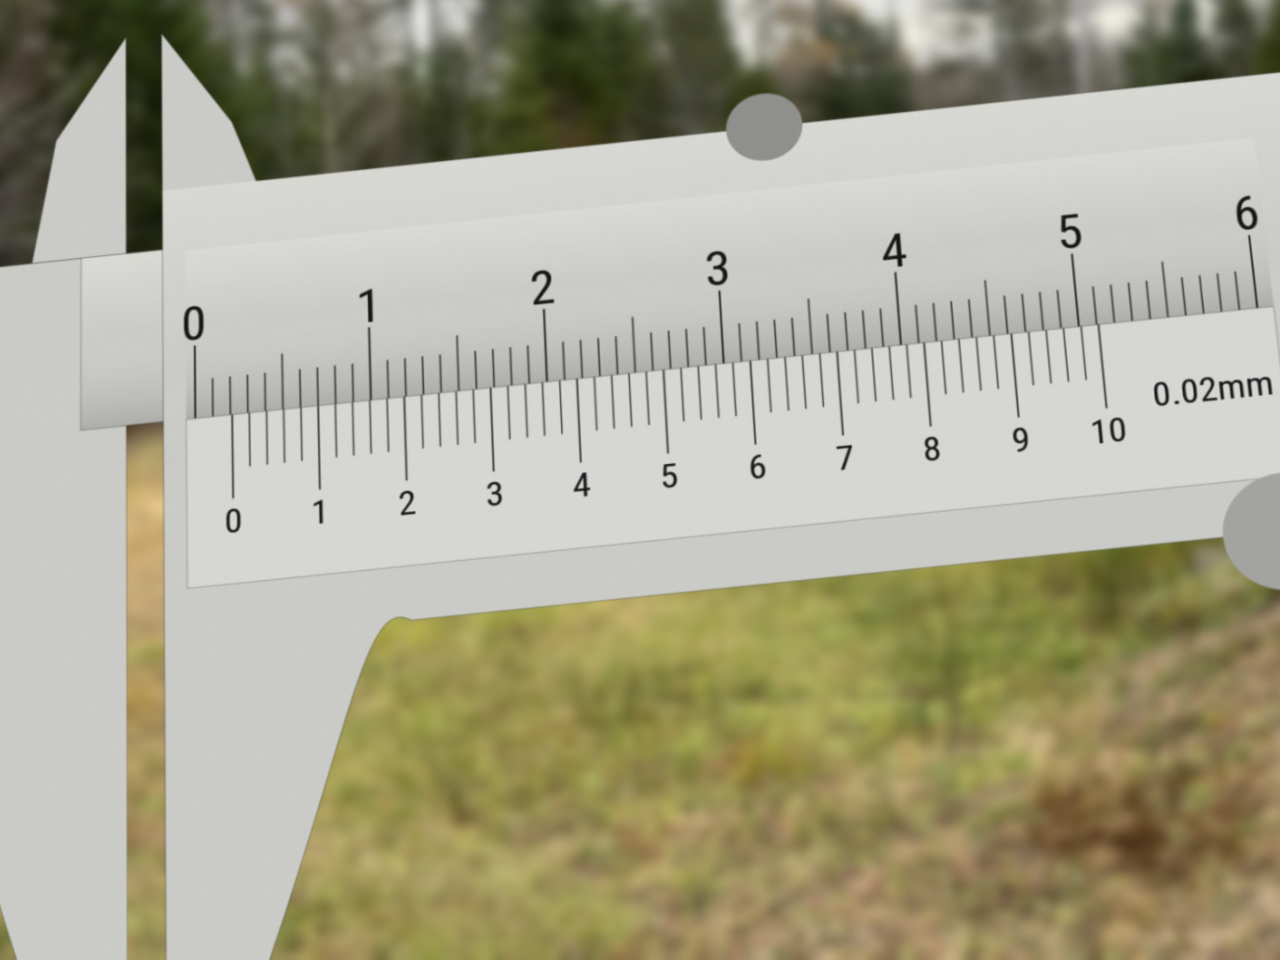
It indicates 2.1 mm
